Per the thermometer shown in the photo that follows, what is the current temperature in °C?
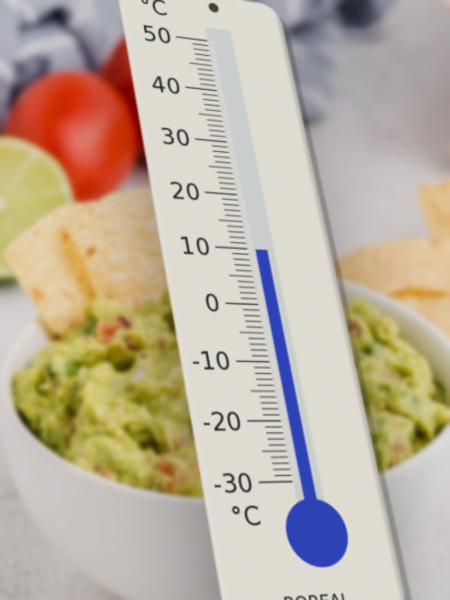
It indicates 10 °C
